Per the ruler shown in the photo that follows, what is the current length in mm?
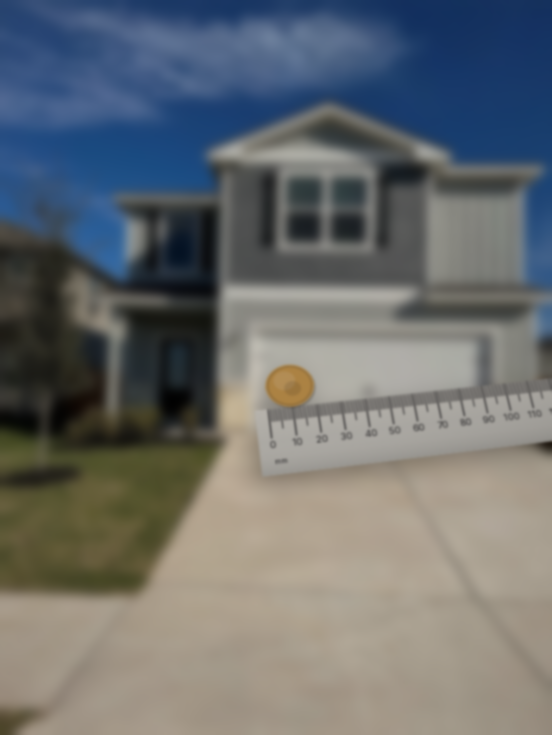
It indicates 20 mm
